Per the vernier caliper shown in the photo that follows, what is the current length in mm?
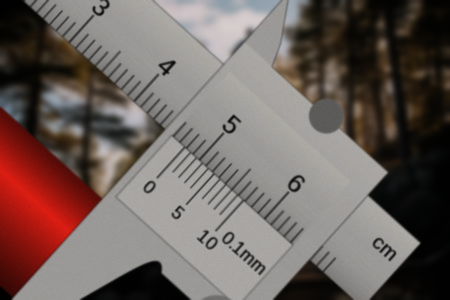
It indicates 47.8 mm
